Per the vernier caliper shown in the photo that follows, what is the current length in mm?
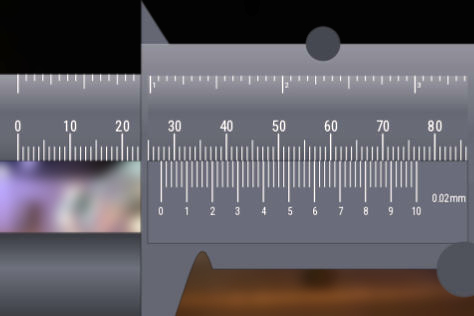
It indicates 27.5 mm
